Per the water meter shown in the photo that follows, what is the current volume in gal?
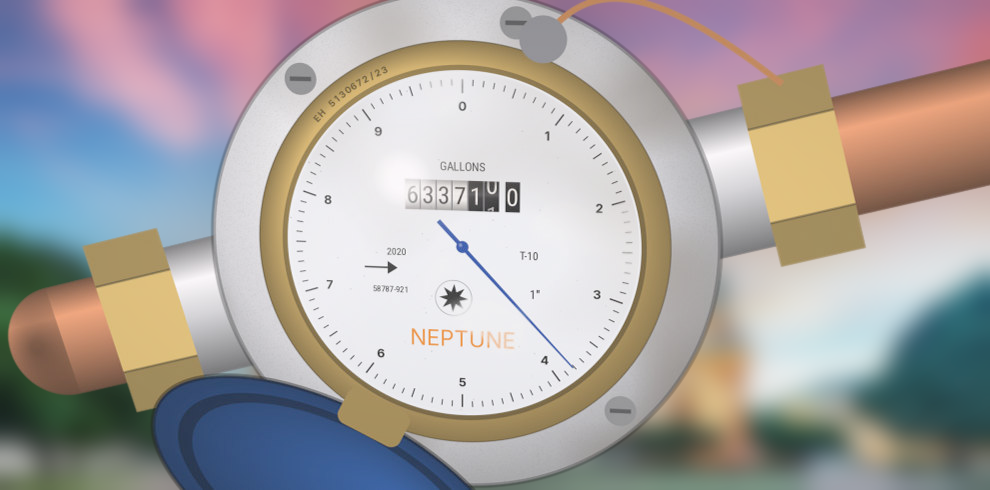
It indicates 6337103.8 gal
